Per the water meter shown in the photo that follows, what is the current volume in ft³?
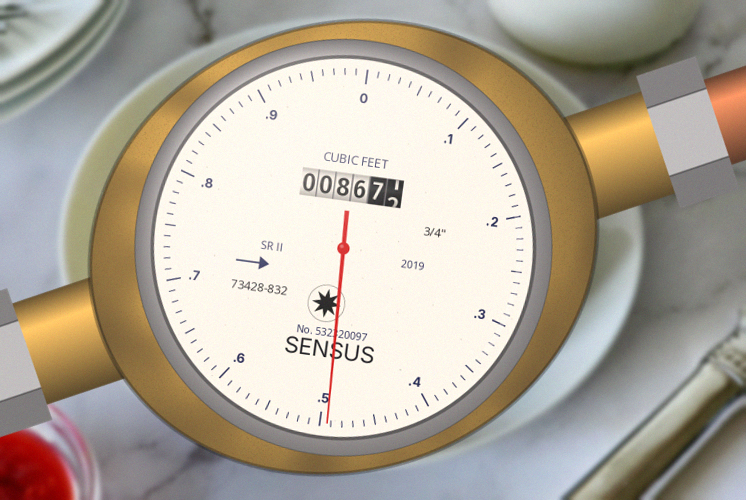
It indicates 8671.49 ft³
